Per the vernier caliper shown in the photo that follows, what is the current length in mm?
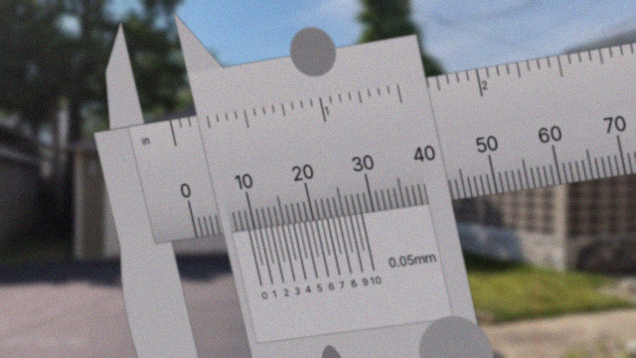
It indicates 9.0 mm
